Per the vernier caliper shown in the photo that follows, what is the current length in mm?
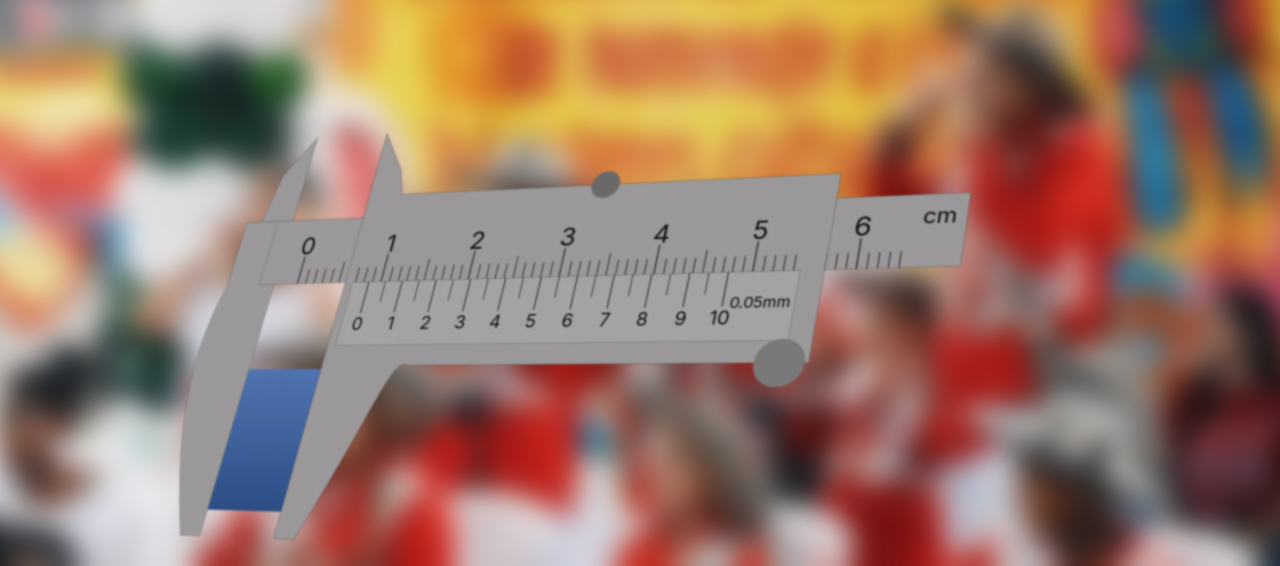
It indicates 8.6 mm
